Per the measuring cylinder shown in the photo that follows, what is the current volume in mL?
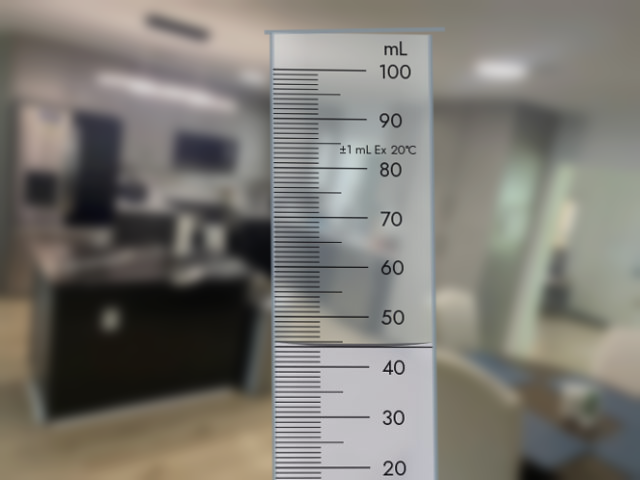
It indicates 44 mL
